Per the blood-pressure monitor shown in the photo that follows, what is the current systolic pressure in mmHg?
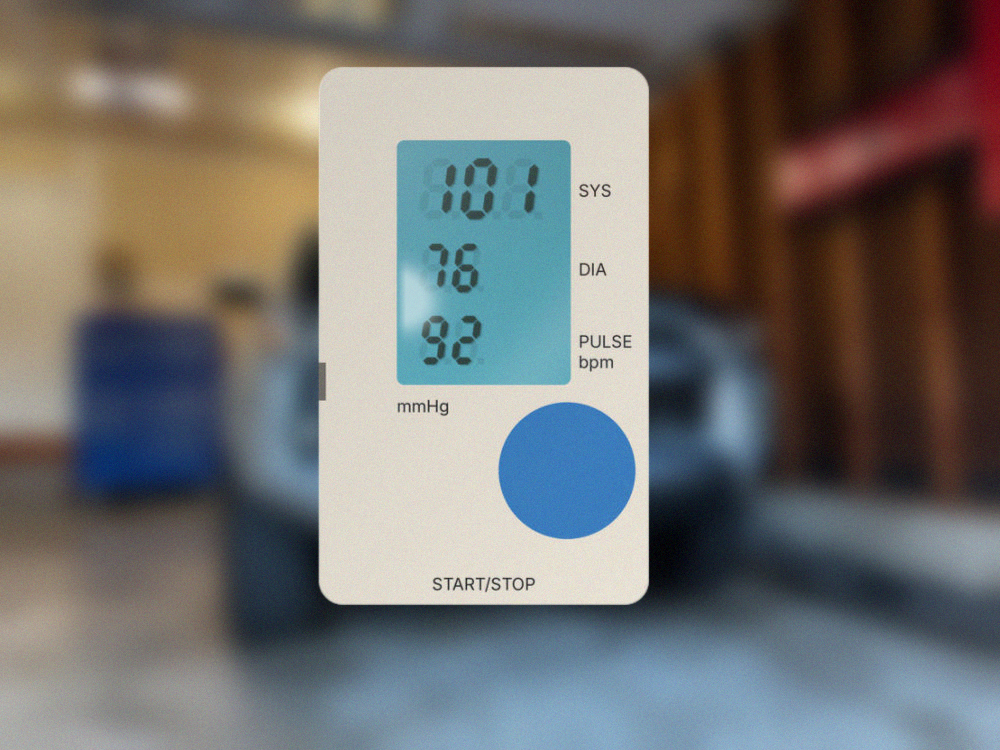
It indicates 101 mmHg
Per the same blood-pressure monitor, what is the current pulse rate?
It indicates 92 bpm
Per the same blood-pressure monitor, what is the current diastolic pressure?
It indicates 76 mmHg
